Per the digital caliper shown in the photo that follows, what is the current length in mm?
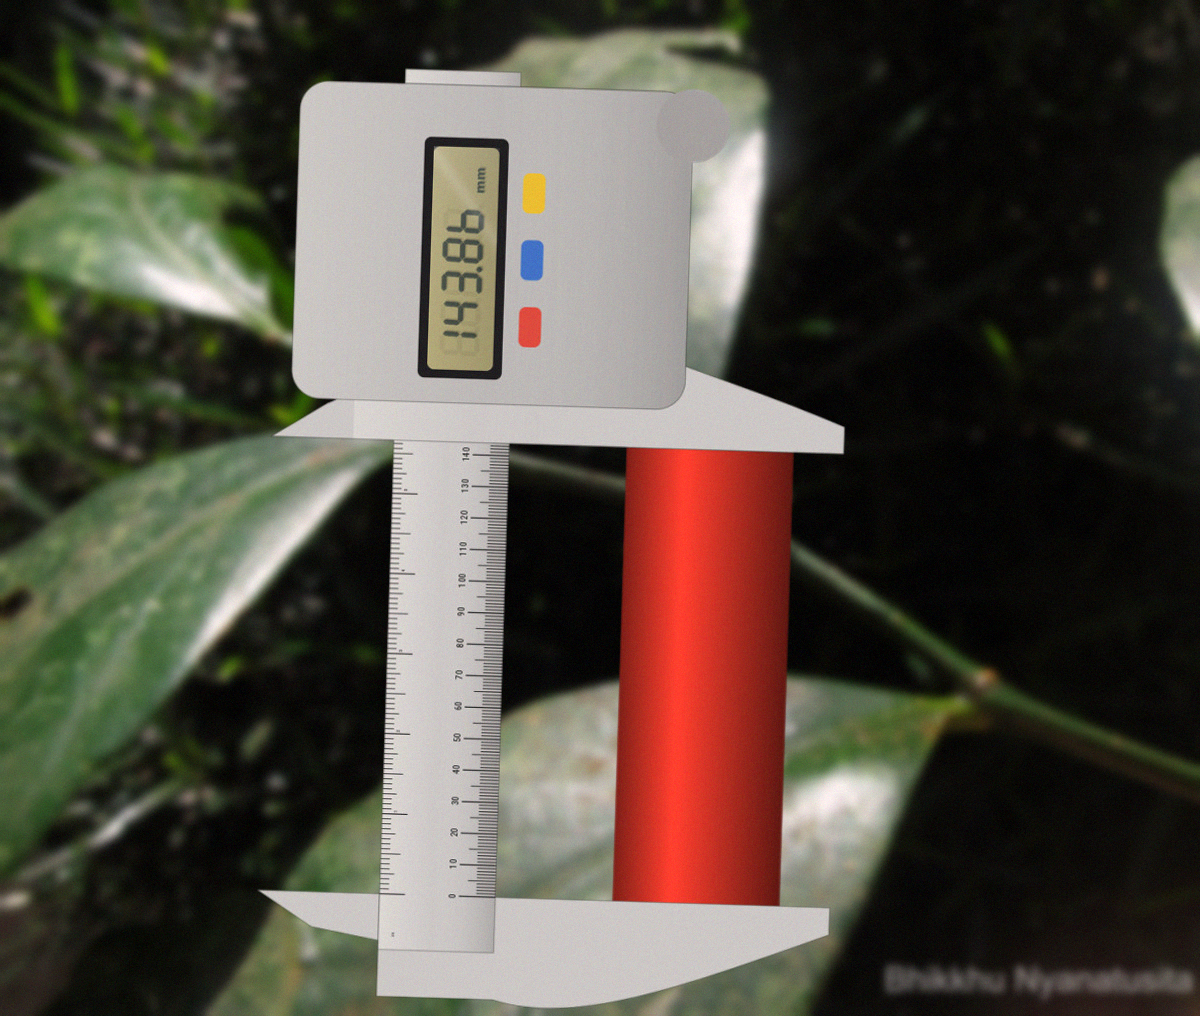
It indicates 143.86 mm
